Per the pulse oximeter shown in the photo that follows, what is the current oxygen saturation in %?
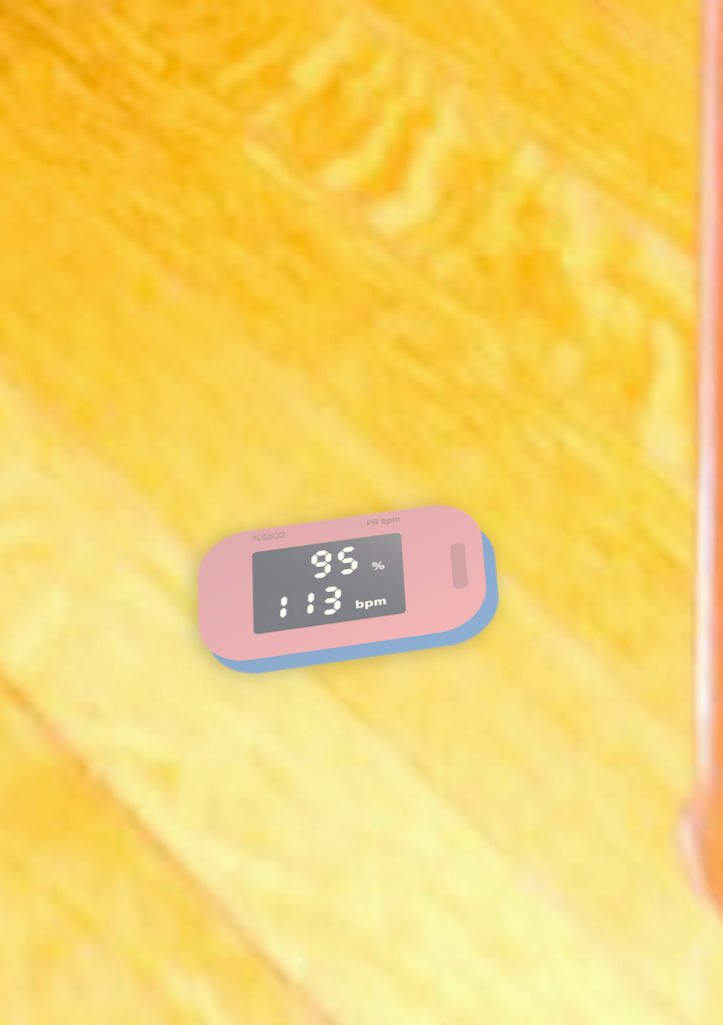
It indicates 95 %
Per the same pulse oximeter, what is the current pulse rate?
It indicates 113 bpm
